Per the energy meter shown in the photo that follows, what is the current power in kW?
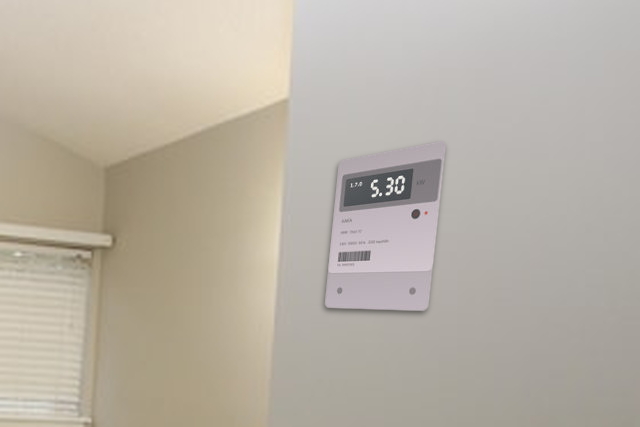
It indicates 5.30 kW
